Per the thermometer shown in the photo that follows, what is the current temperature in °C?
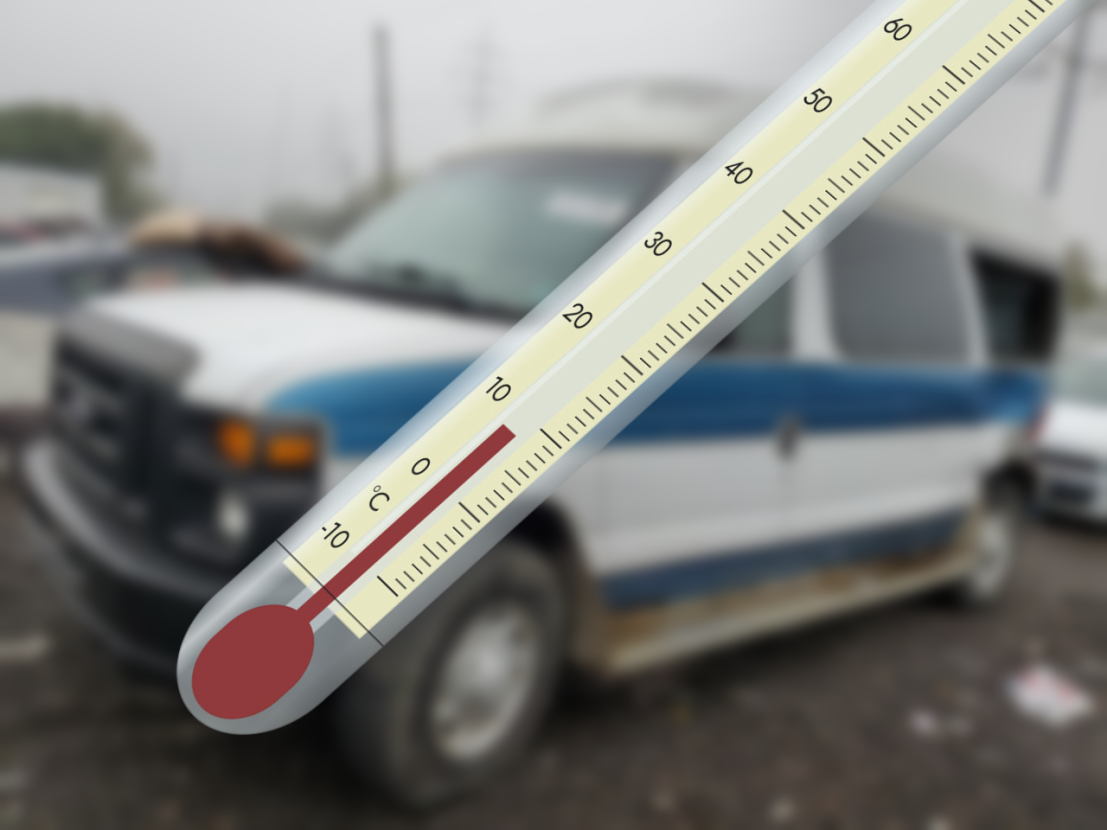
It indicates 8 °C
